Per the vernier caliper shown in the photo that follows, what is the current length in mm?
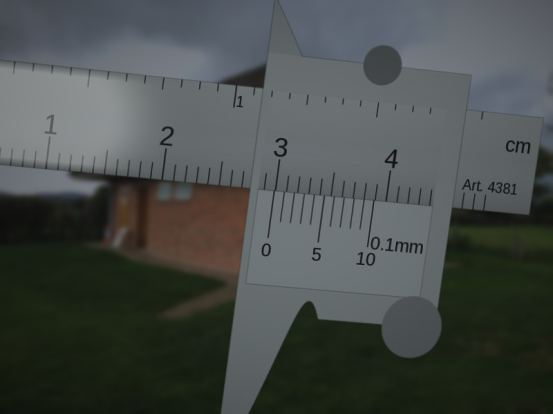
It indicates 29.9 mm
